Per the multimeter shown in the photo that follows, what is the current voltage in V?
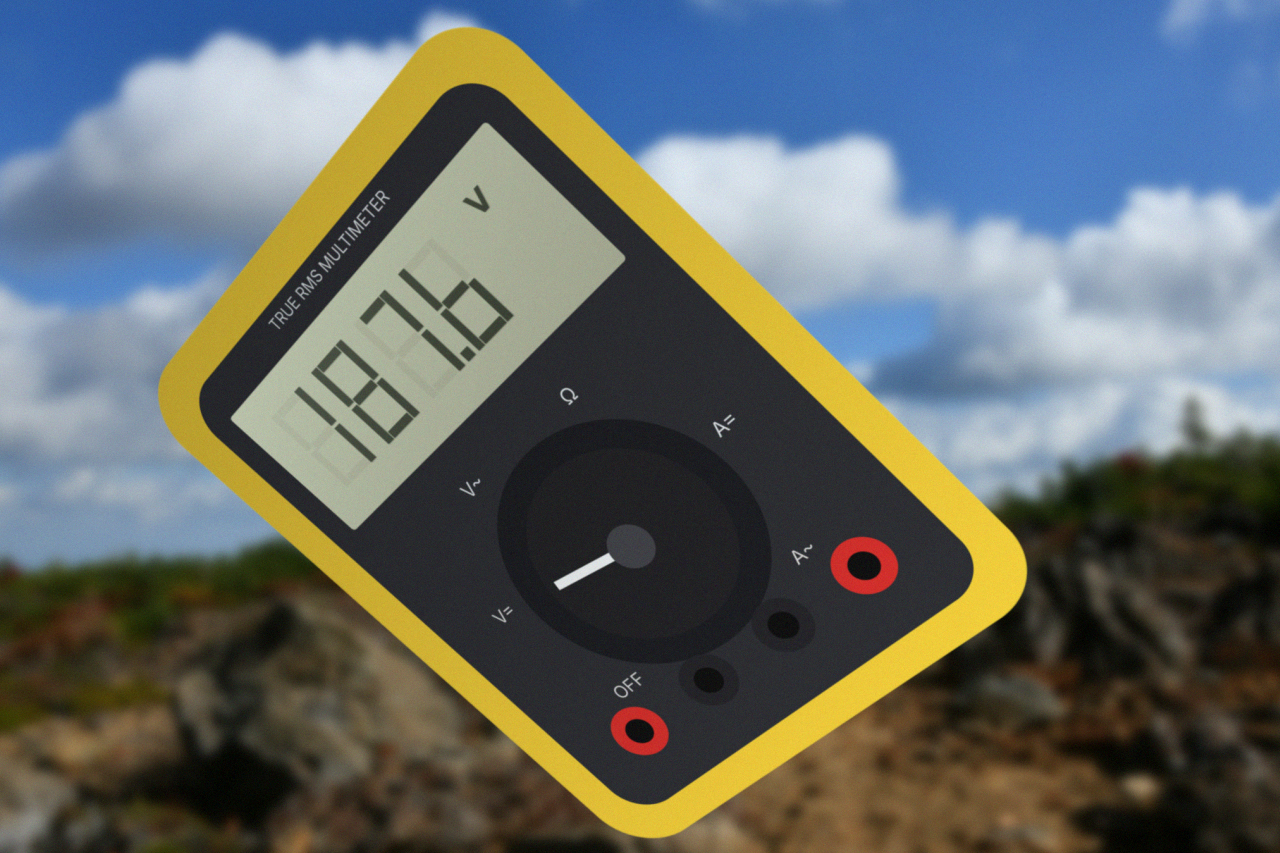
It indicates 187.6 V
